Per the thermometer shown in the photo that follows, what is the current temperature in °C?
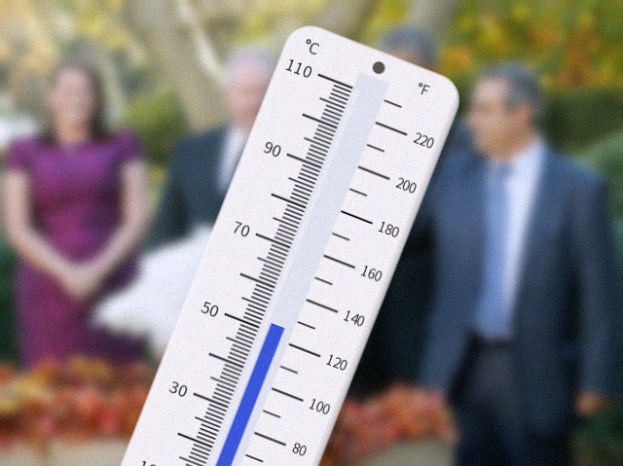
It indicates 52 °C
